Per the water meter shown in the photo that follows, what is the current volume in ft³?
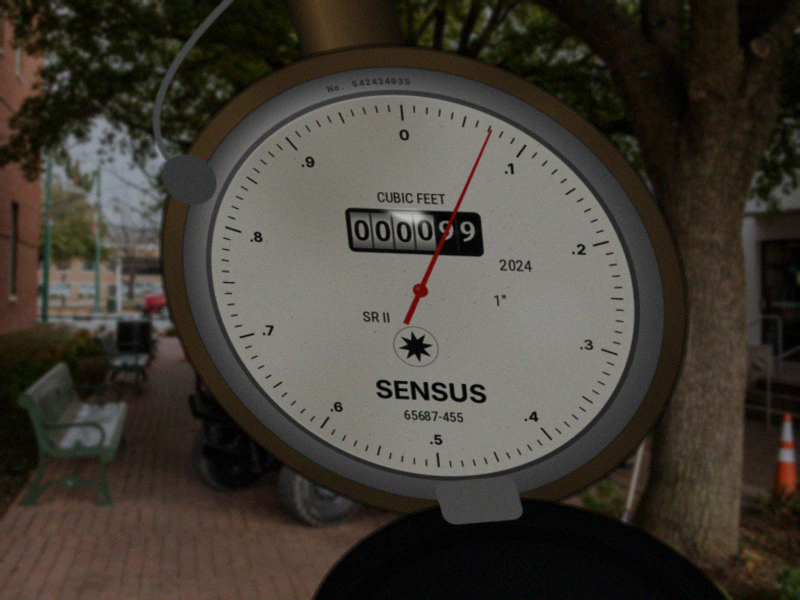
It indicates 99.07 ft³
